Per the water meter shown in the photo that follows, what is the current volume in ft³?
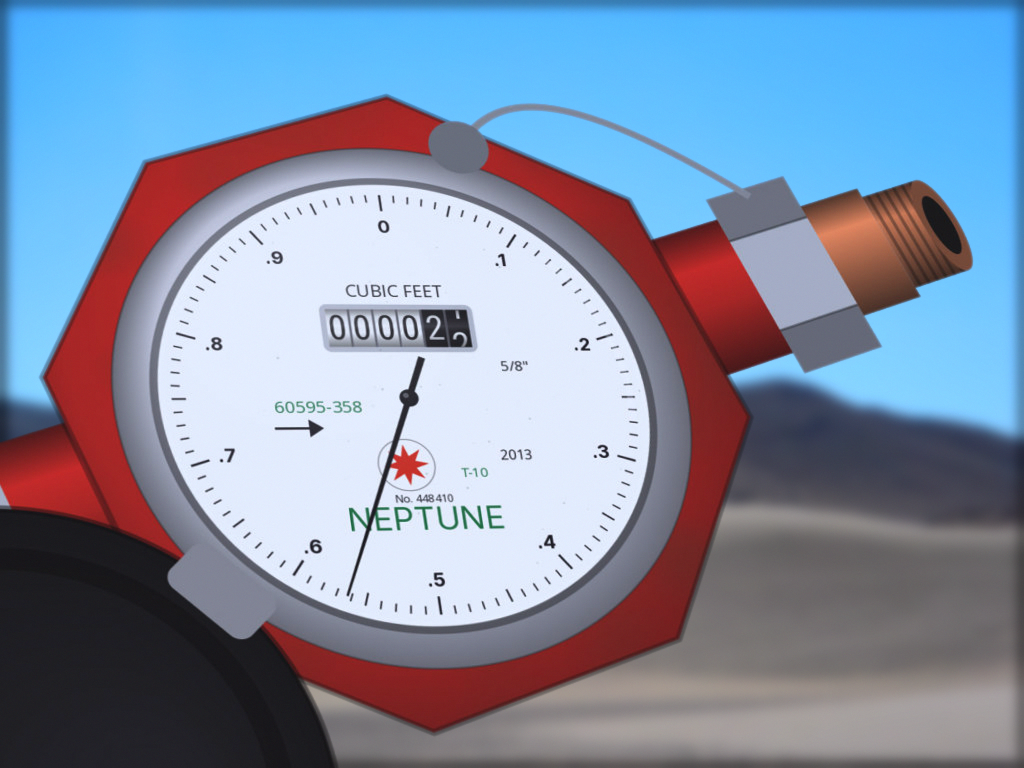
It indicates 21.56 ft³
